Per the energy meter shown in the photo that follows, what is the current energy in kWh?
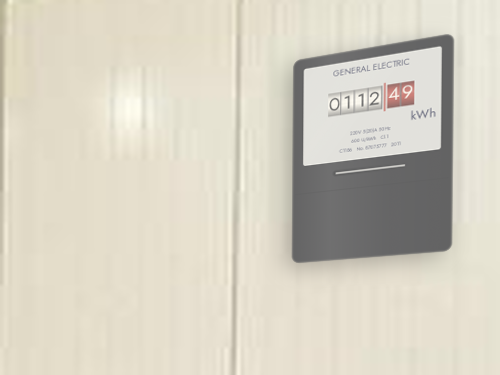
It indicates 112.49 kWh
